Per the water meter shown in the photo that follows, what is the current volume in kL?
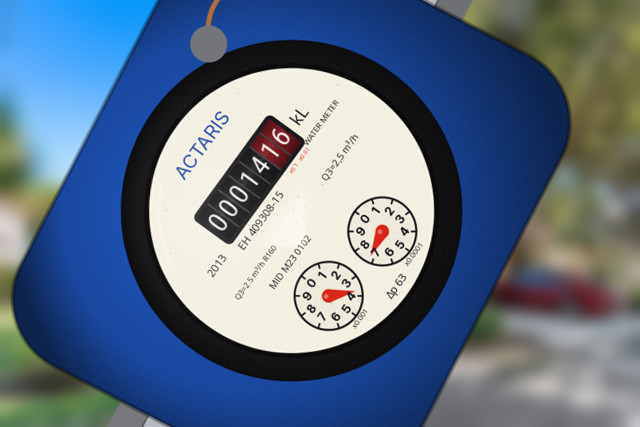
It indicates 14.1637 kL
